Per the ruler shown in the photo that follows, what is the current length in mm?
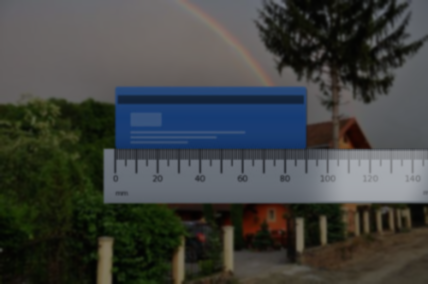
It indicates 90 mm
